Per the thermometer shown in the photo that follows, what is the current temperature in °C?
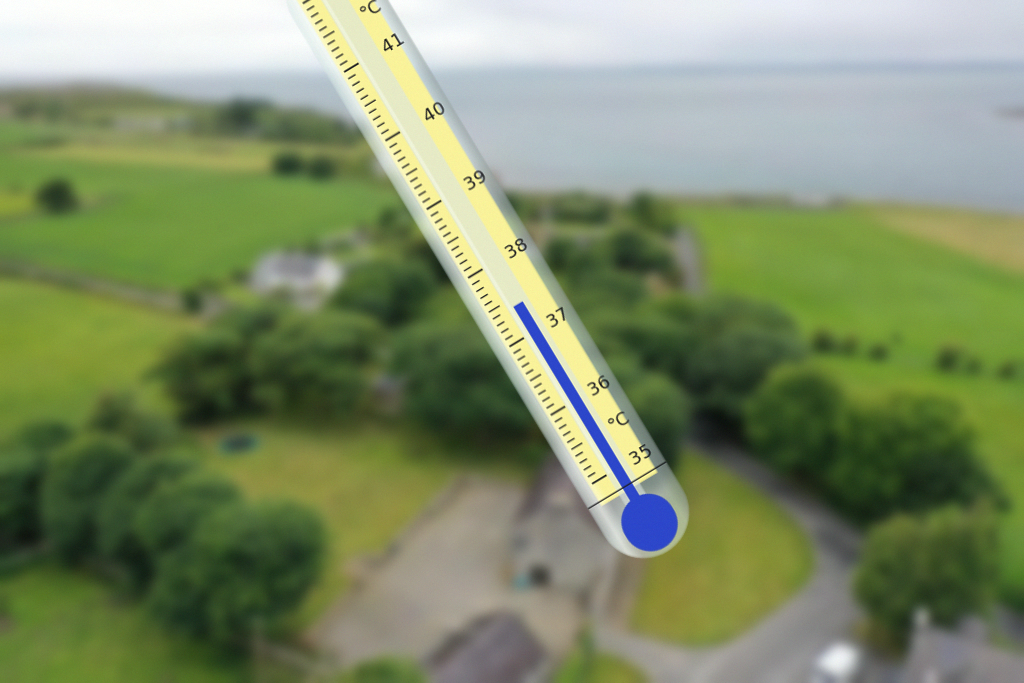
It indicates 37.4 °C
